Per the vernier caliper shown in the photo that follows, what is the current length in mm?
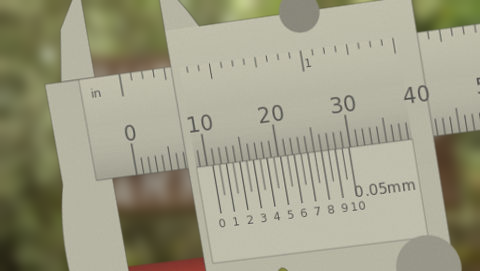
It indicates 10.8 mm
